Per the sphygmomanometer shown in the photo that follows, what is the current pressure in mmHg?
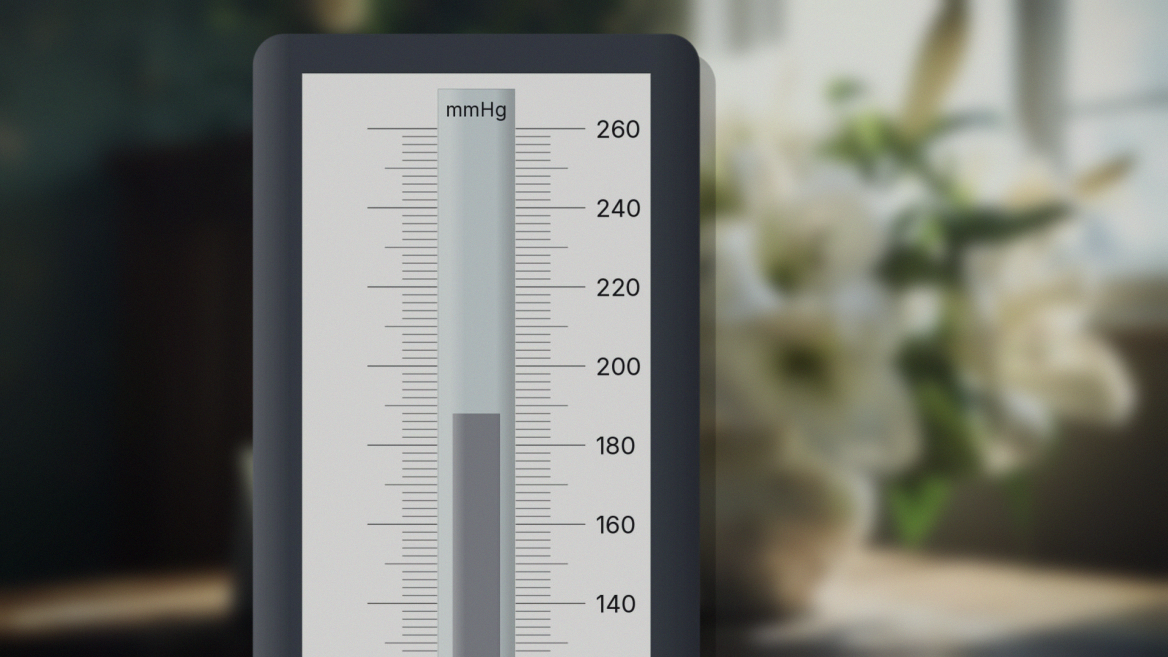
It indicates 188 mmHg
